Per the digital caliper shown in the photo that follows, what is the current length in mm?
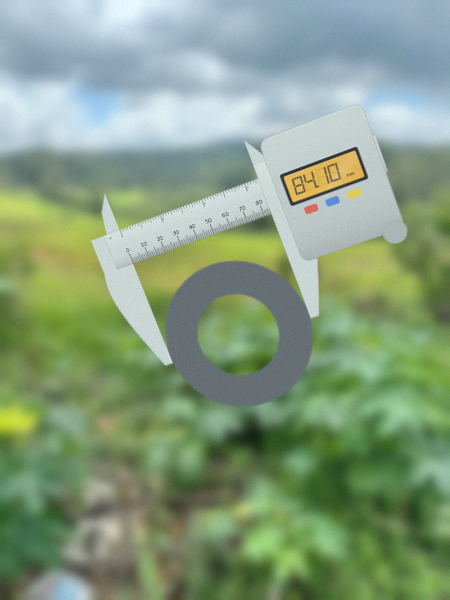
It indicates 84.10 mm
